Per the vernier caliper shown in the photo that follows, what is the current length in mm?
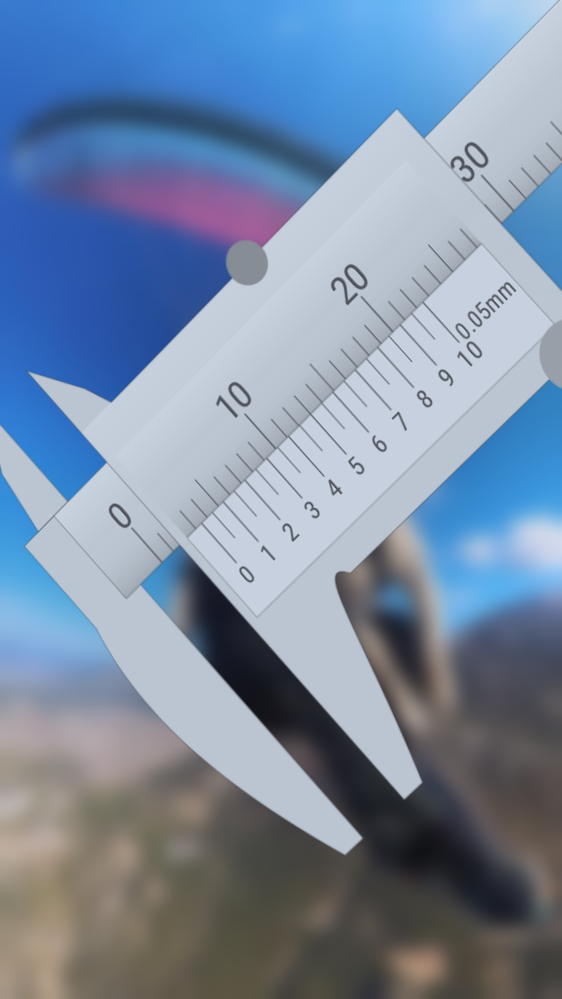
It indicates 3.5 mm
